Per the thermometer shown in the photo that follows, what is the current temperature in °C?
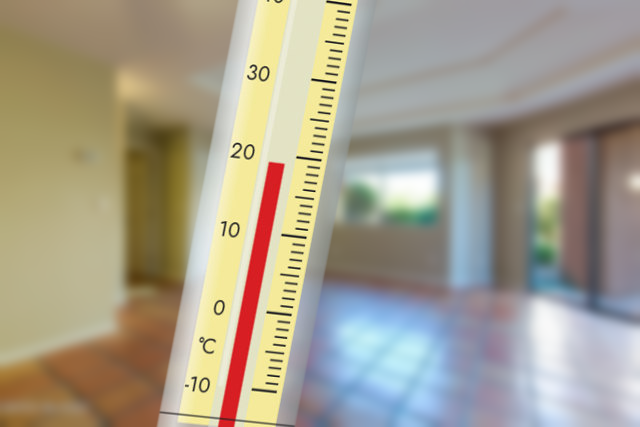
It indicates 19 °C
